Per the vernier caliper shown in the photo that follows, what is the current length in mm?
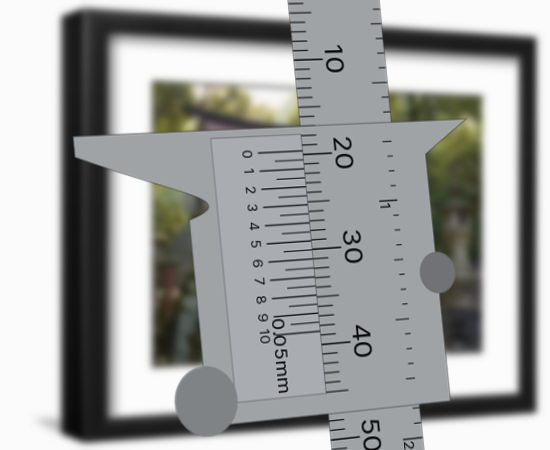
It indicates 19.6 mm
